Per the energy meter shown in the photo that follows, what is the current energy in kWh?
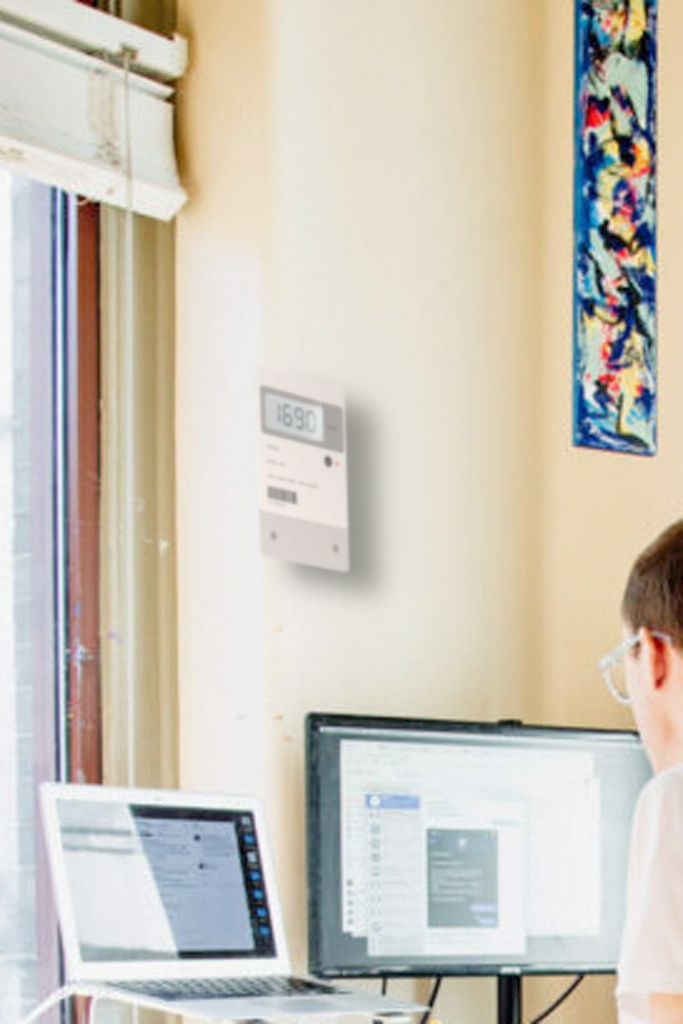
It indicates 1690 kWh
